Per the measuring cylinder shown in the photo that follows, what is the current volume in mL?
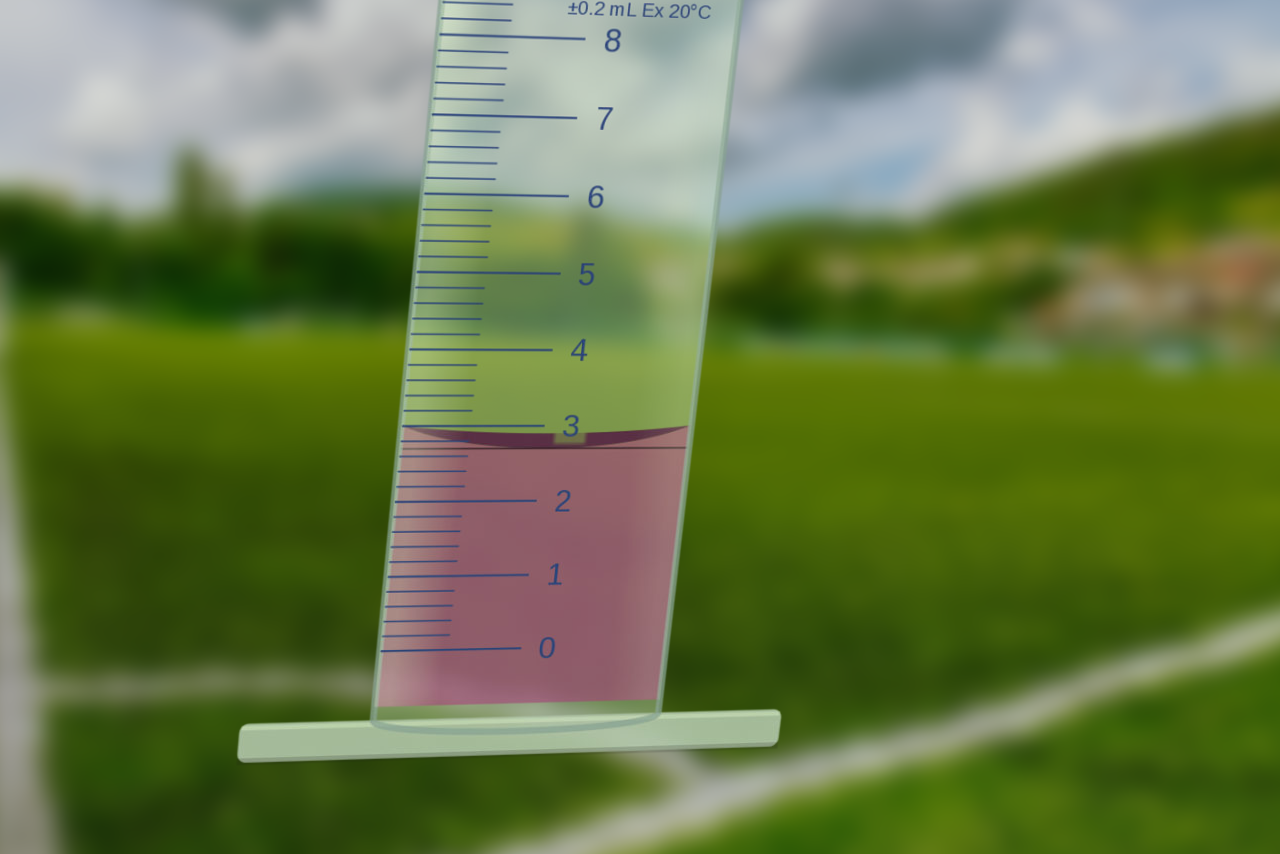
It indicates 2.7 mL
